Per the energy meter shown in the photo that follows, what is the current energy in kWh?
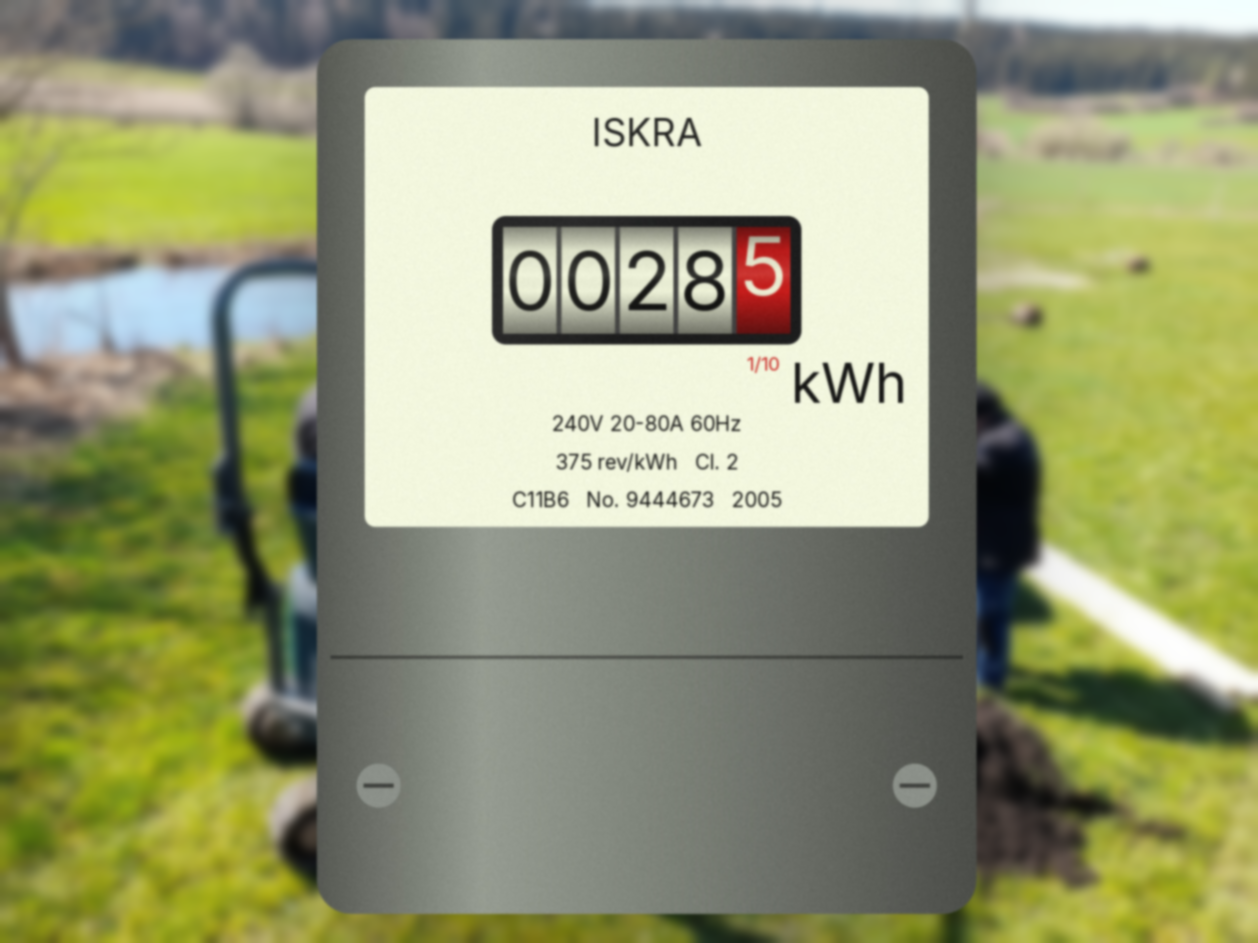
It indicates 28.5 kWh
